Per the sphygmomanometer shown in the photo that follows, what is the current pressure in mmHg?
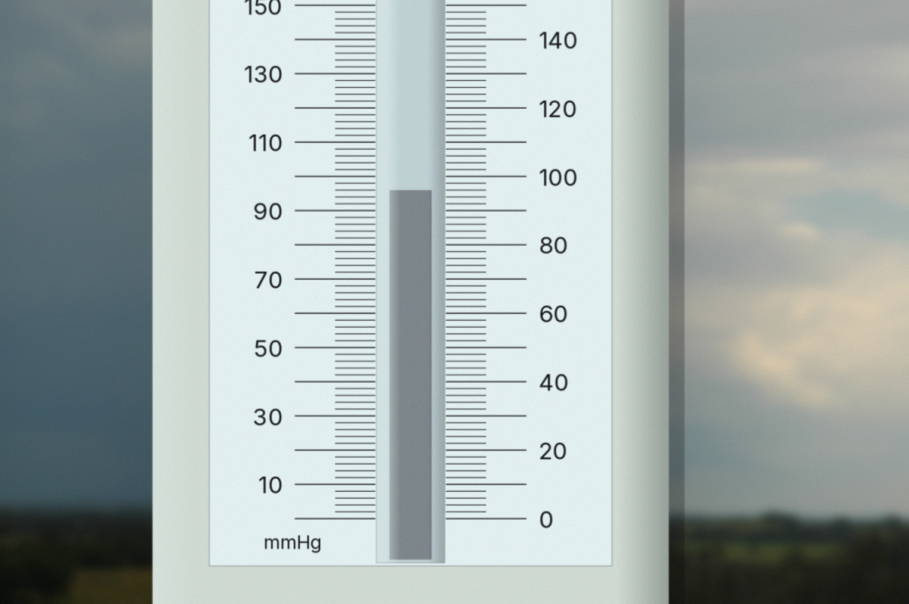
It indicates 96 mmHg
